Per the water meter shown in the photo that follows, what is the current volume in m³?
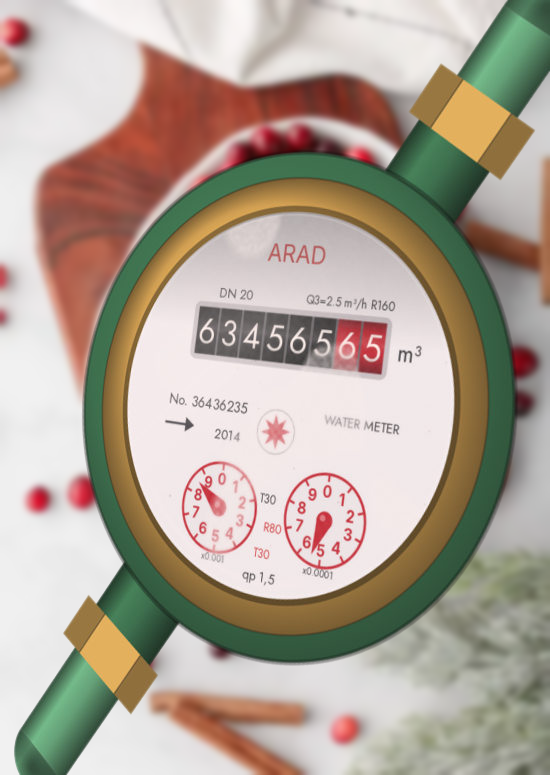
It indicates 634565.6585 m³
